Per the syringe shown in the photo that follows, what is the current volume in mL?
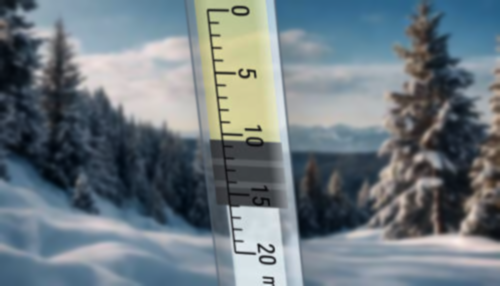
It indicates 10.5 mL
